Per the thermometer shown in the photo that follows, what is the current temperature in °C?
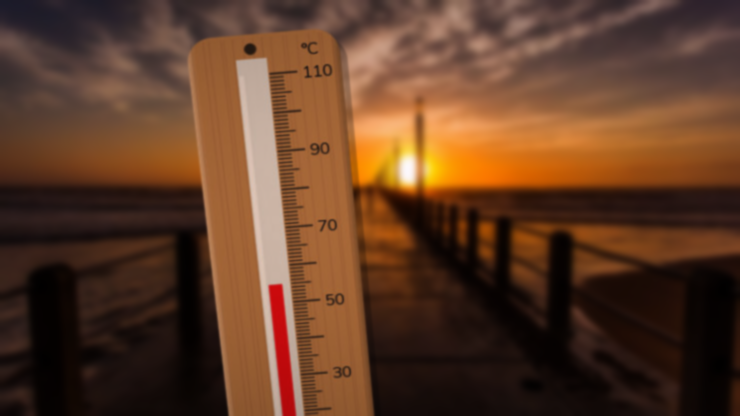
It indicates 55 °C
